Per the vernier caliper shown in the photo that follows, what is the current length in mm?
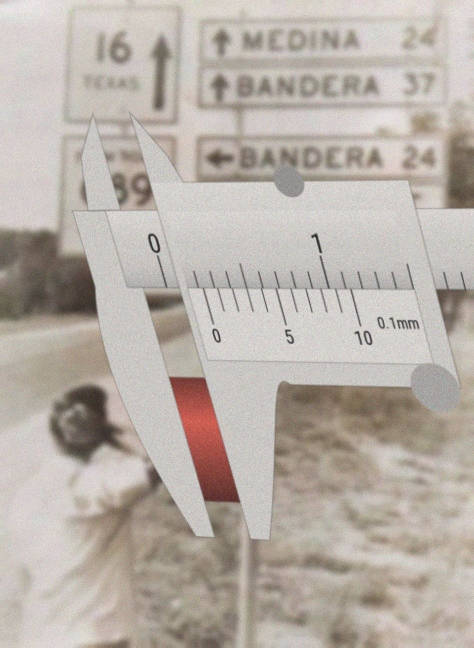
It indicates 2.3 mm
